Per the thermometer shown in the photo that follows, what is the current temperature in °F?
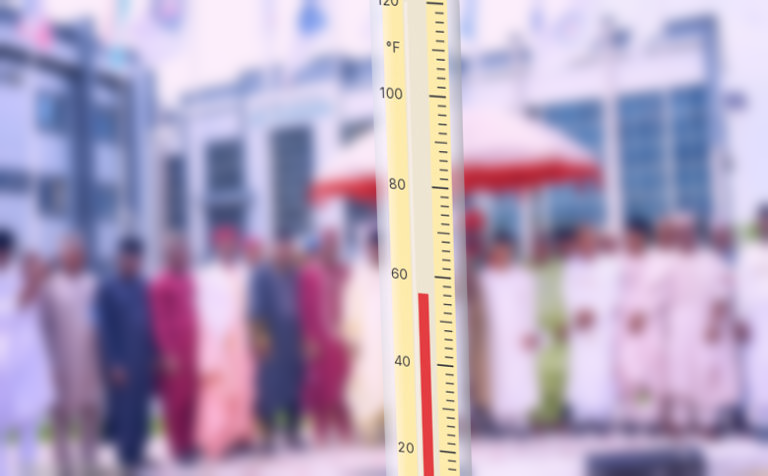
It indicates 56 °F
